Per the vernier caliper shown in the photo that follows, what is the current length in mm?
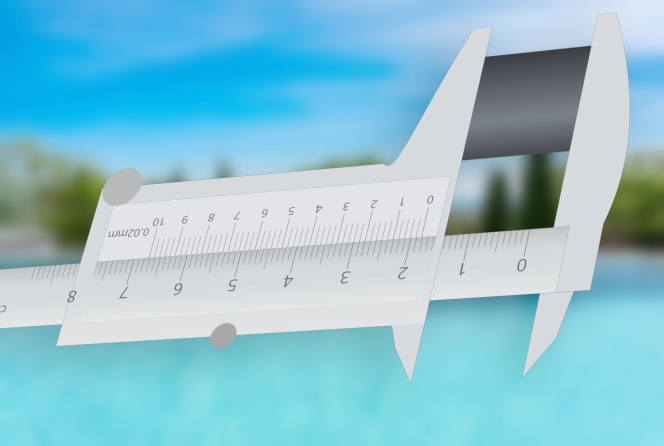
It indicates 18.2 mm
